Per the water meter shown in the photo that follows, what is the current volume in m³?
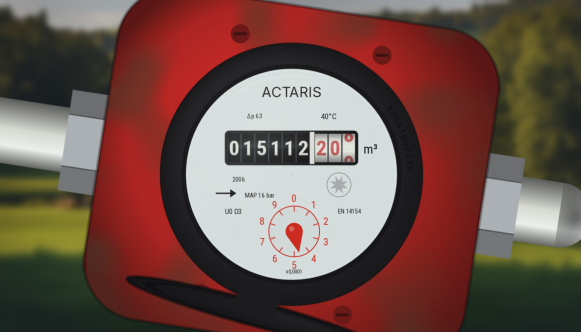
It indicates 15112.2084 m³
